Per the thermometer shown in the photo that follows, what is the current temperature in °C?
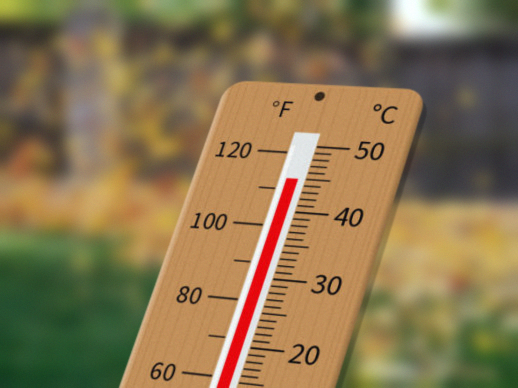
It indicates 45 °C
